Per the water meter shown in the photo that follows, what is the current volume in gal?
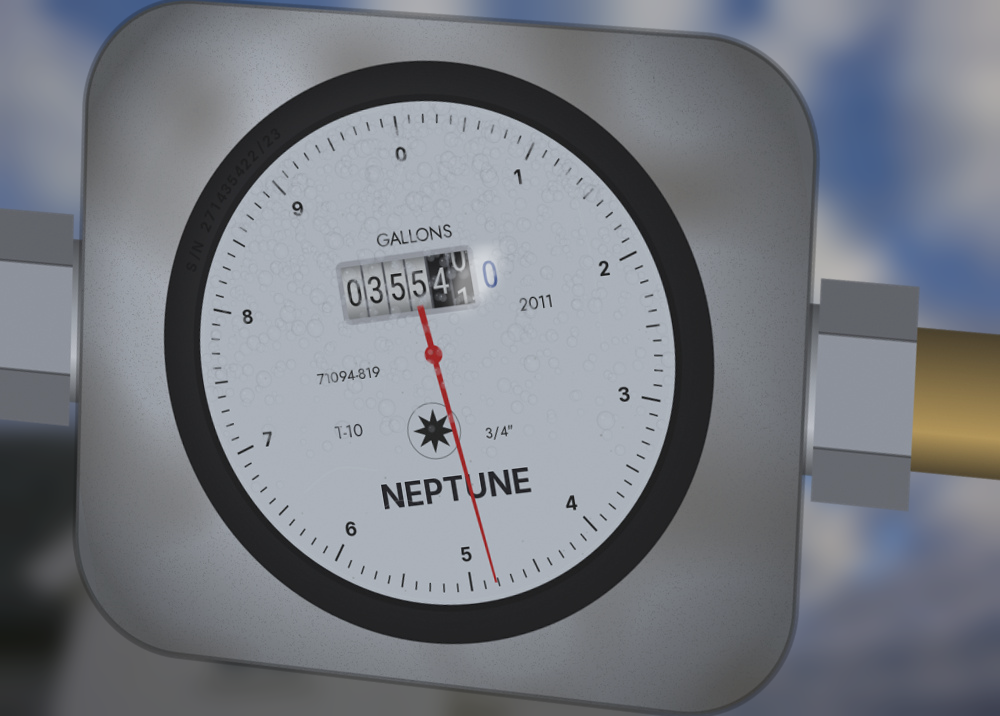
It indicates 355404.8 gal
